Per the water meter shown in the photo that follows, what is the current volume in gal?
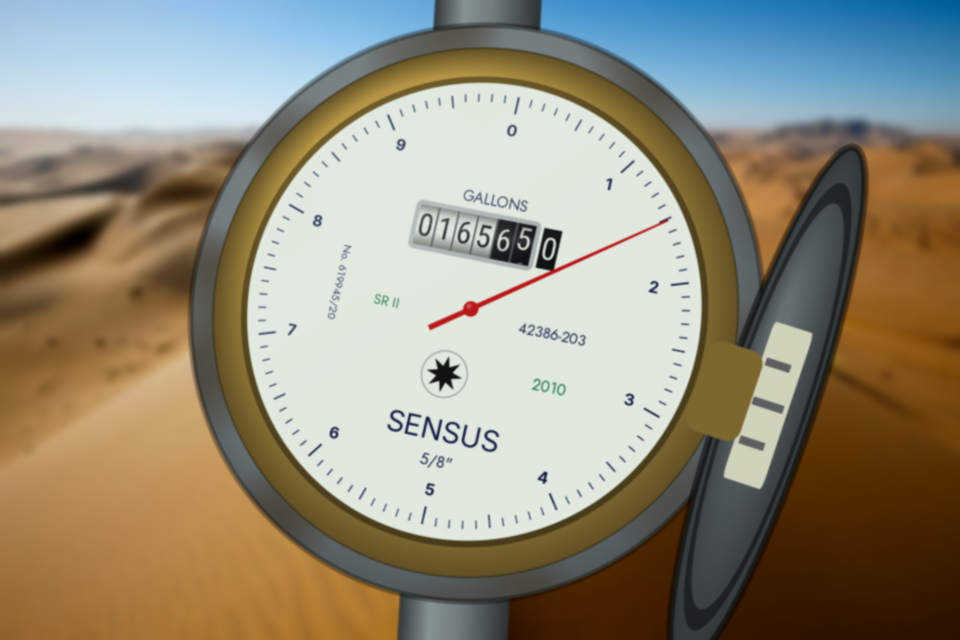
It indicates 165651.5 gal
